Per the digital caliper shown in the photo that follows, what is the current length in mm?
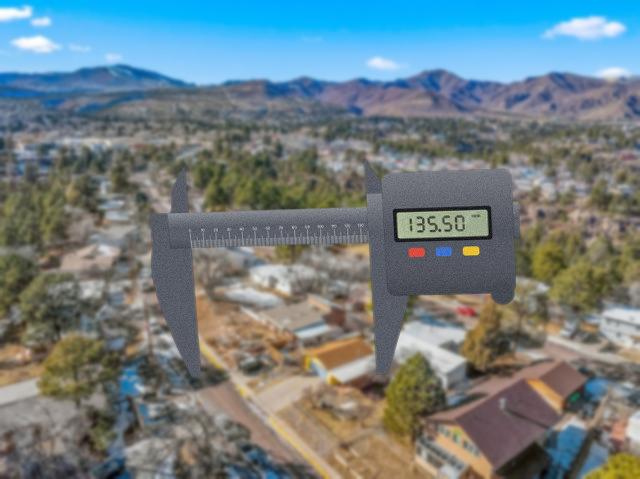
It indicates 135.50 mm
